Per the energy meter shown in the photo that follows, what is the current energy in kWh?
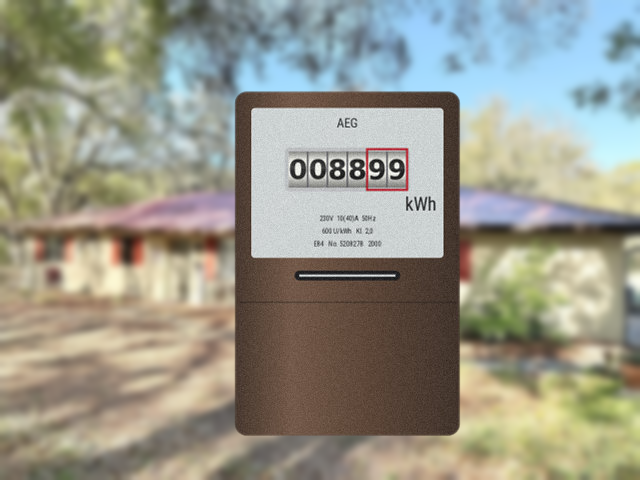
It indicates 88.99 kWh
